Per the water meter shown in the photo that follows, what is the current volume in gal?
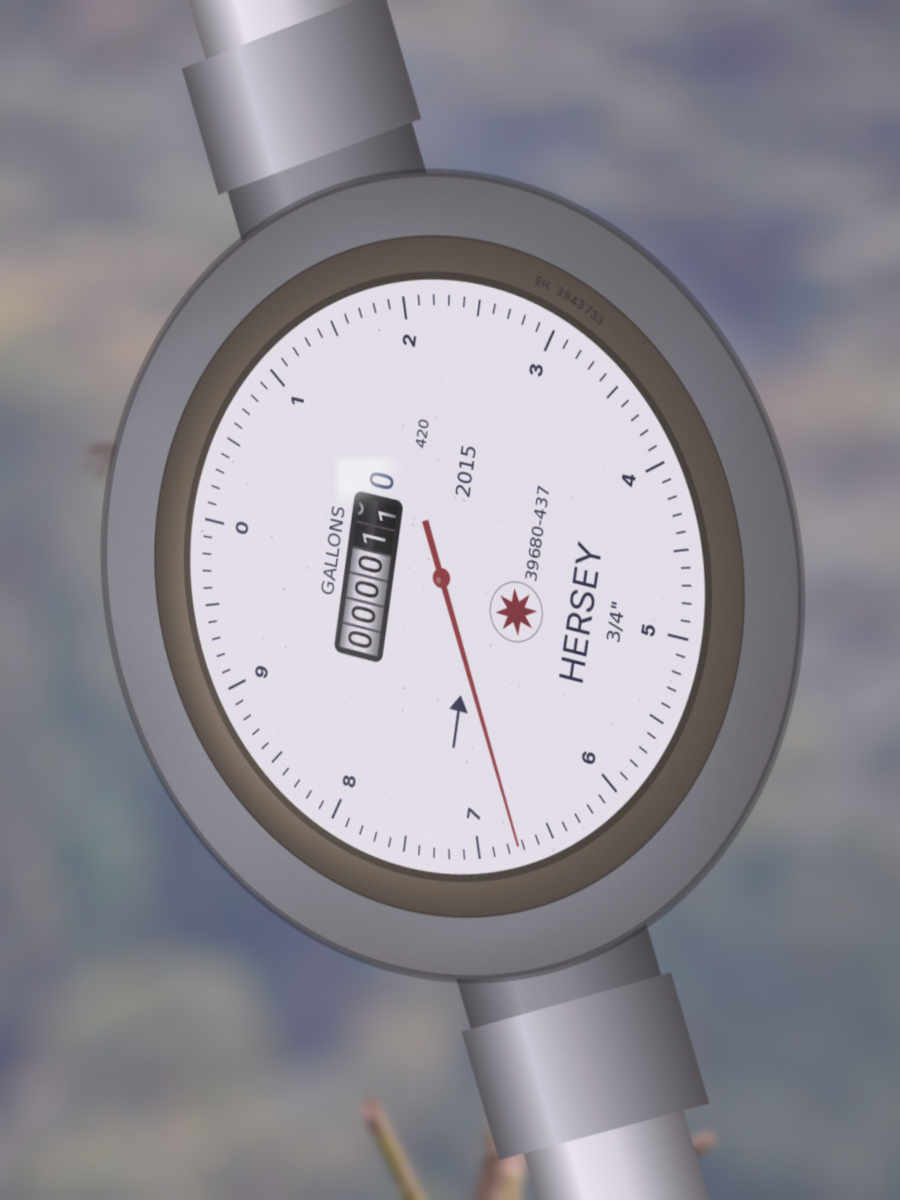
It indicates 106.7 gal
